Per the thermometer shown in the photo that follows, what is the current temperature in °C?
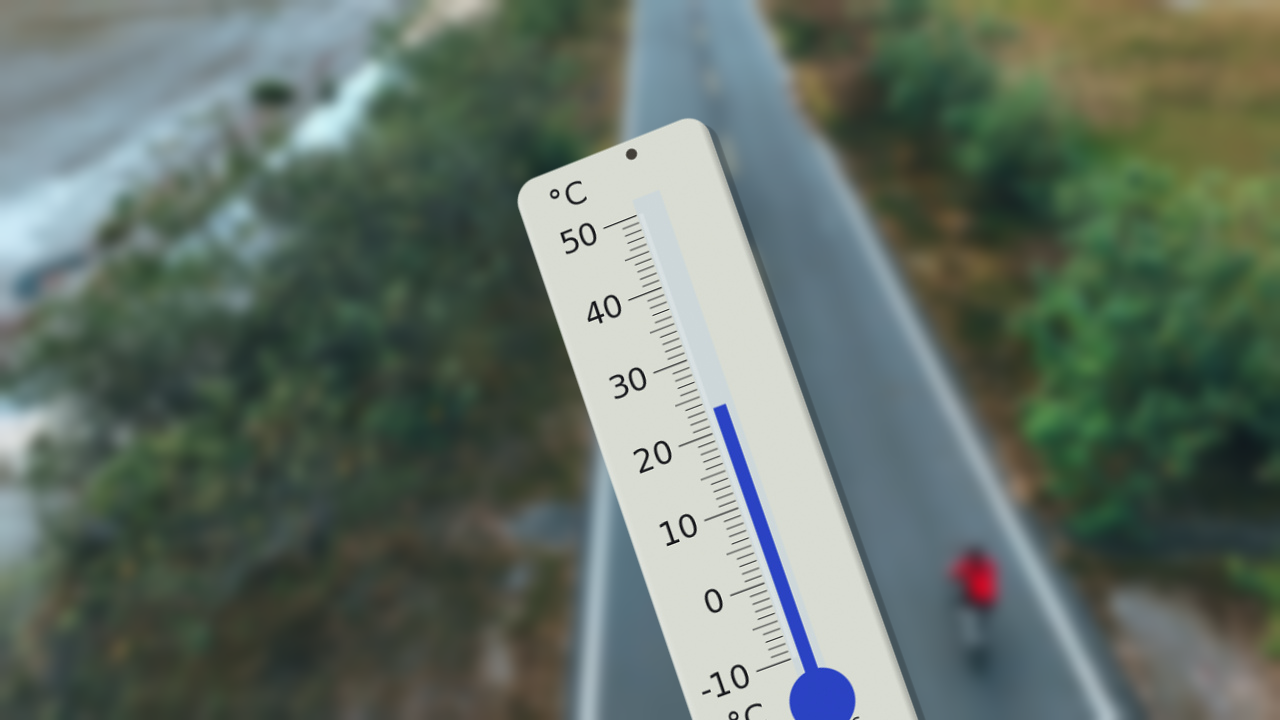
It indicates 23 °C
